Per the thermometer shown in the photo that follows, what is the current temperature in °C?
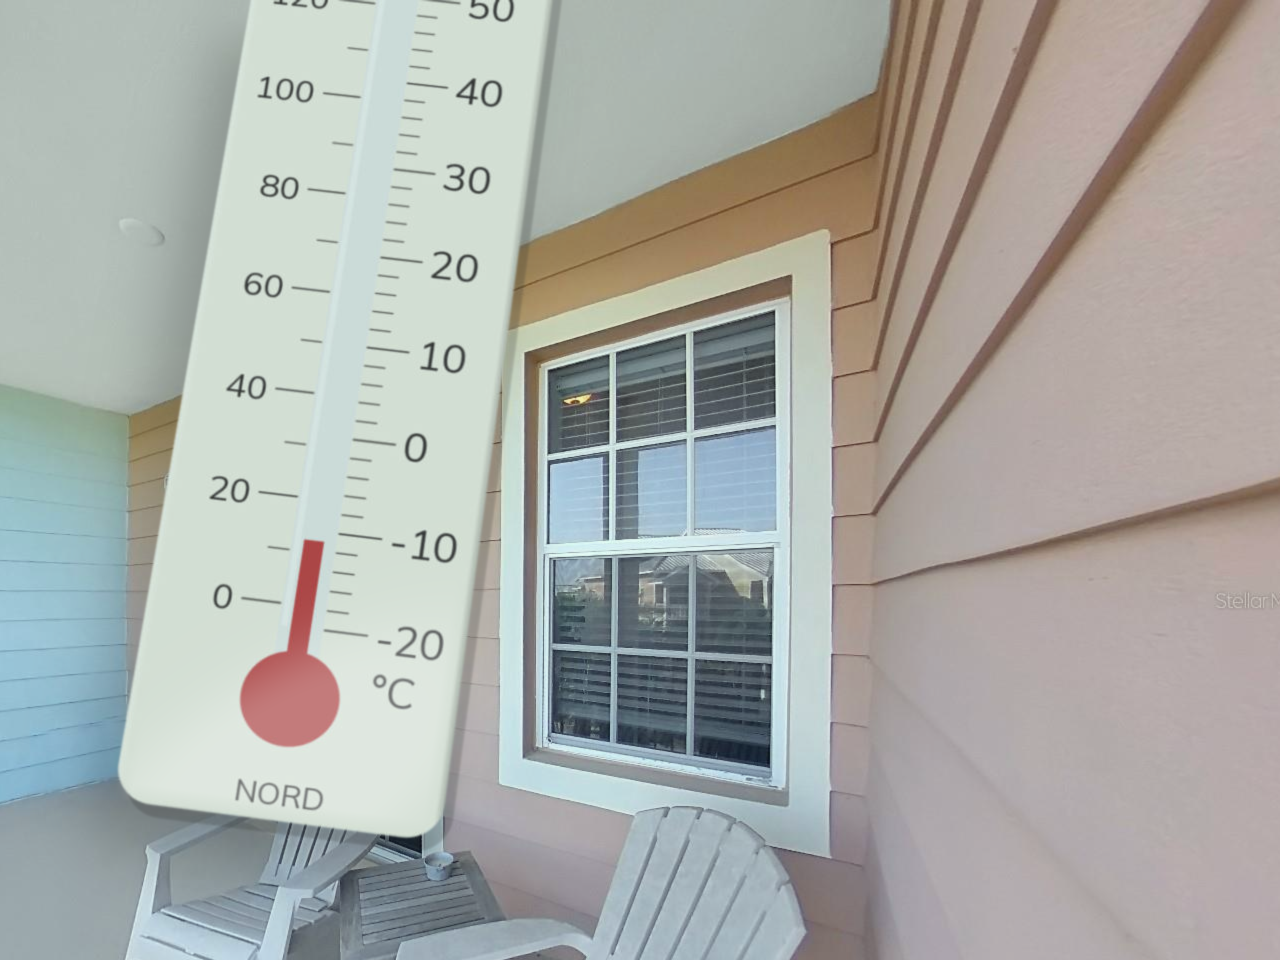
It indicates -11 °C
